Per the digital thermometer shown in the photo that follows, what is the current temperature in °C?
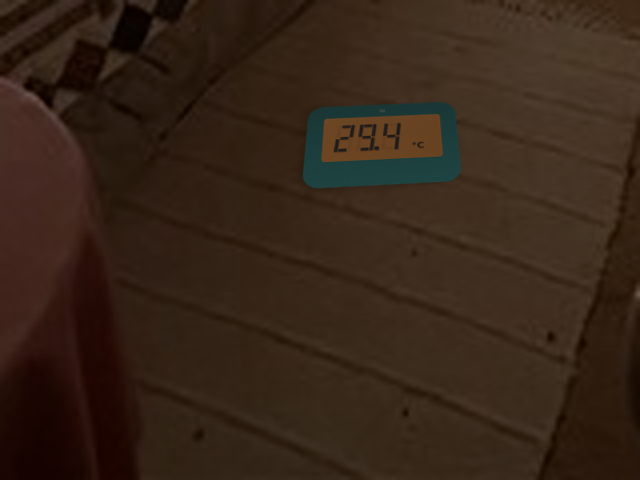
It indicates 29.4 °C
